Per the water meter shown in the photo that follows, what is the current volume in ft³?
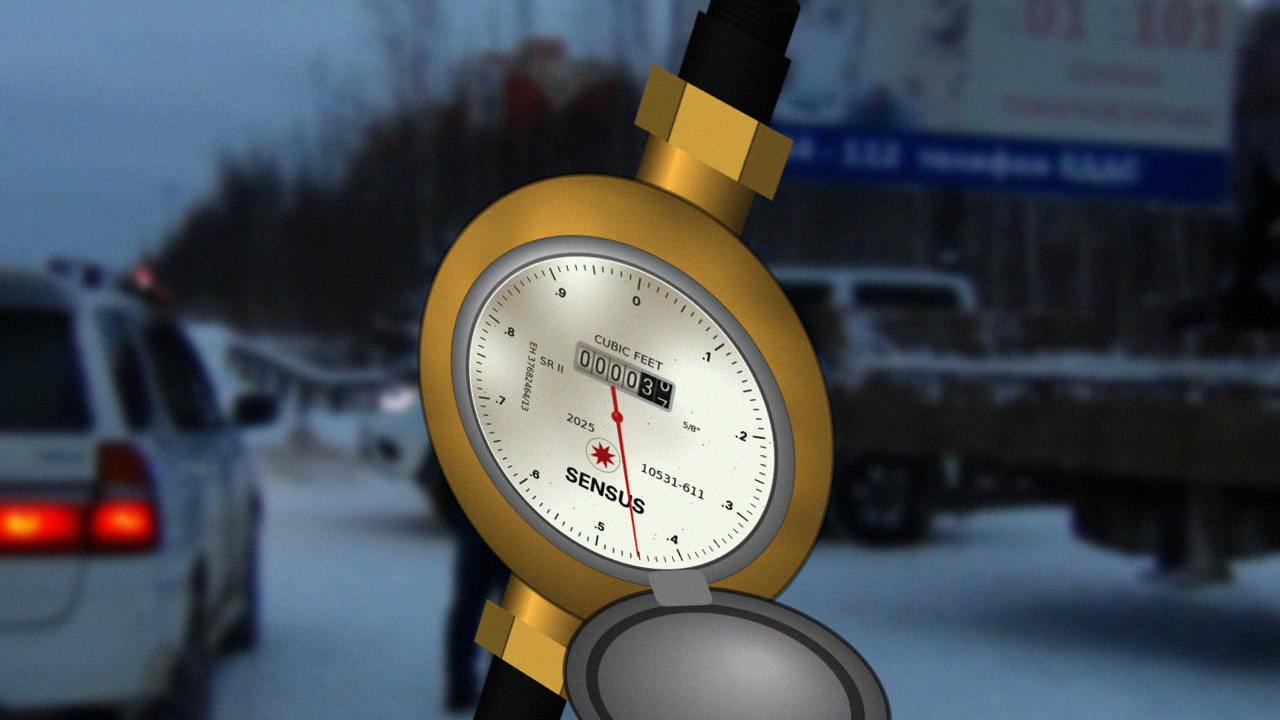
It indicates 36.45 ft³
